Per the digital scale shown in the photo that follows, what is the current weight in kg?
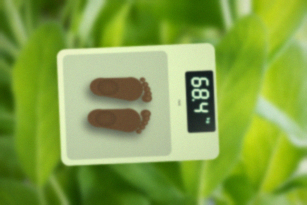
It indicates 68.4 kg
